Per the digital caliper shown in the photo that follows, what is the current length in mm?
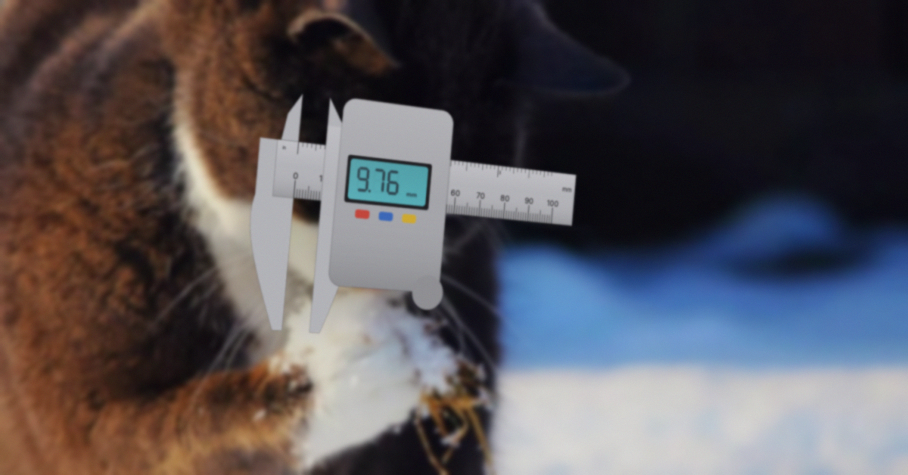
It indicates 9.76 mm
